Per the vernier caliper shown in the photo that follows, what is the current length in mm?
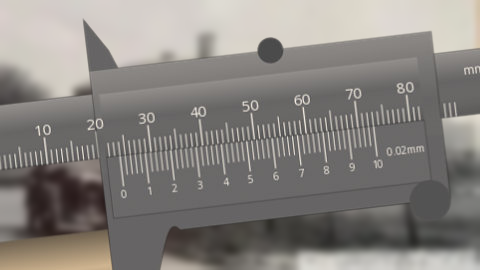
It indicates 24.0 mm
